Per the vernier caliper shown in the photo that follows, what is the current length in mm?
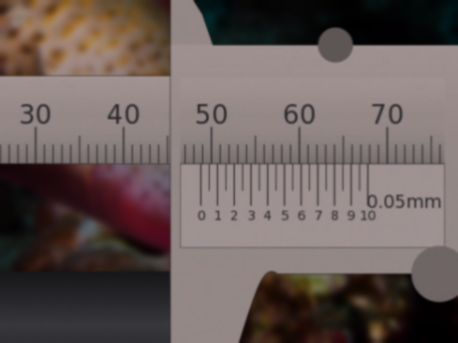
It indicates 48.8 mm
